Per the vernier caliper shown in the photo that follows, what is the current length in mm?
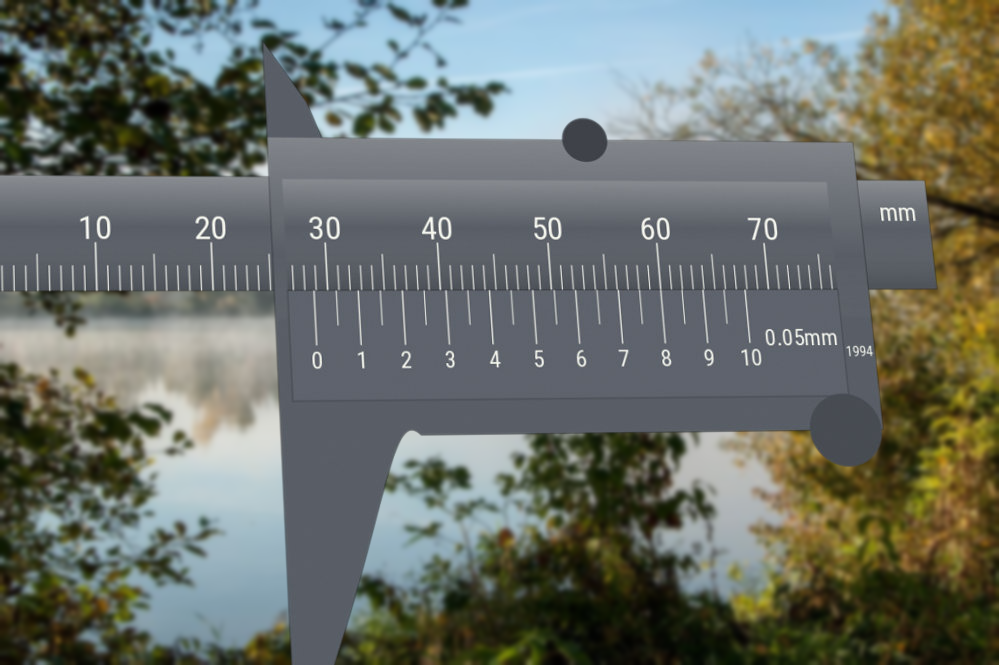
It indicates 28.8 mm
